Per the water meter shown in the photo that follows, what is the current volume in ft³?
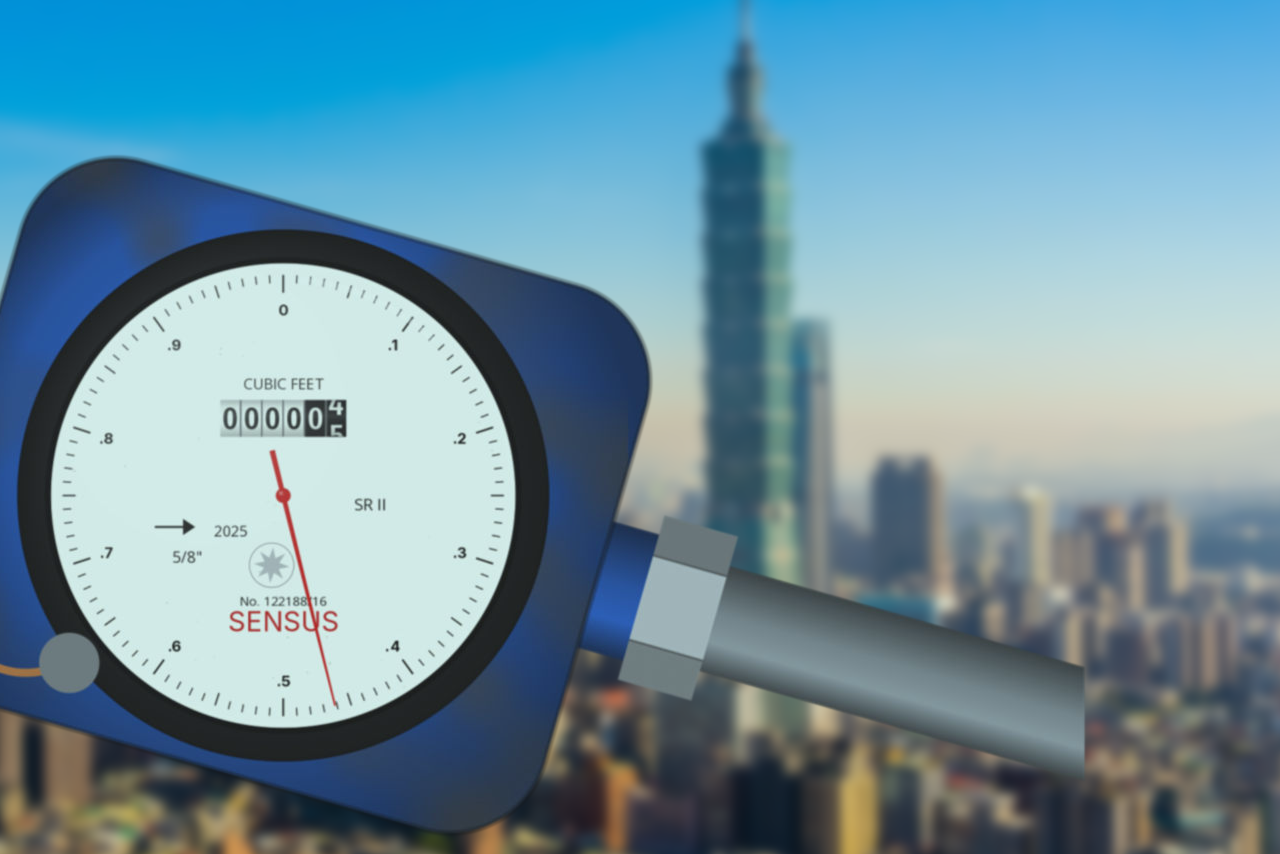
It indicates 4.46 ft³
